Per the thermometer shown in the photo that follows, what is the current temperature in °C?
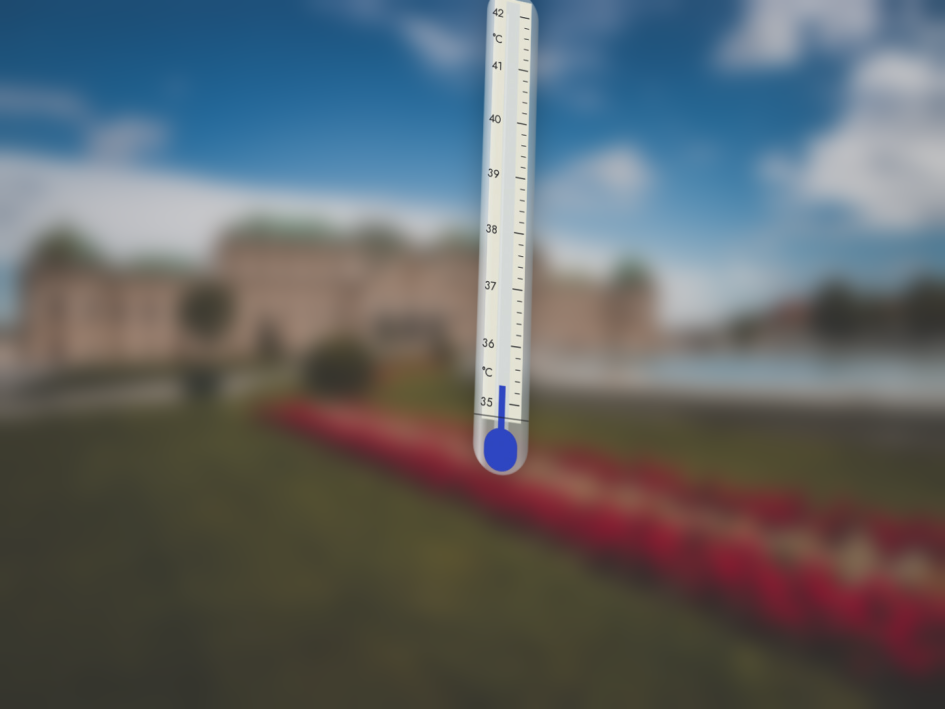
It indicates 35.3 °C
